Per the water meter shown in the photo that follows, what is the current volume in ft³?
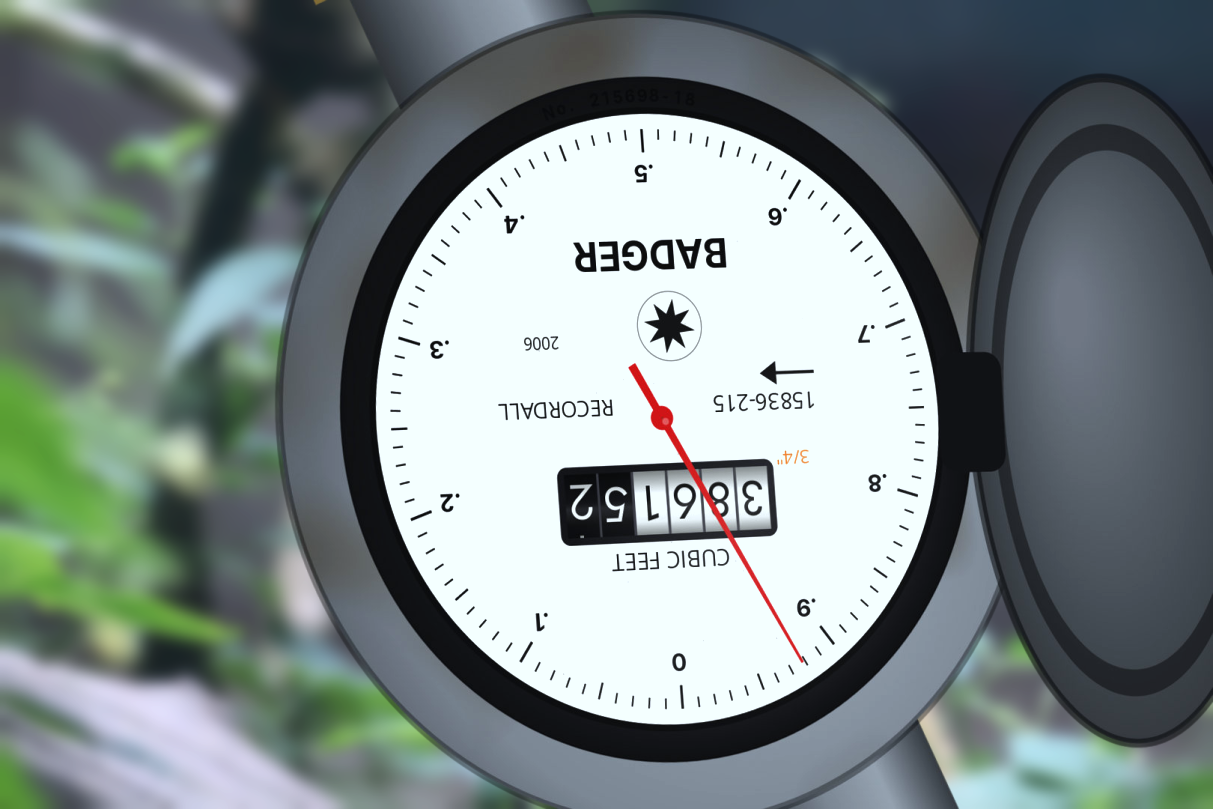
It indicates 386151.92 ft³
